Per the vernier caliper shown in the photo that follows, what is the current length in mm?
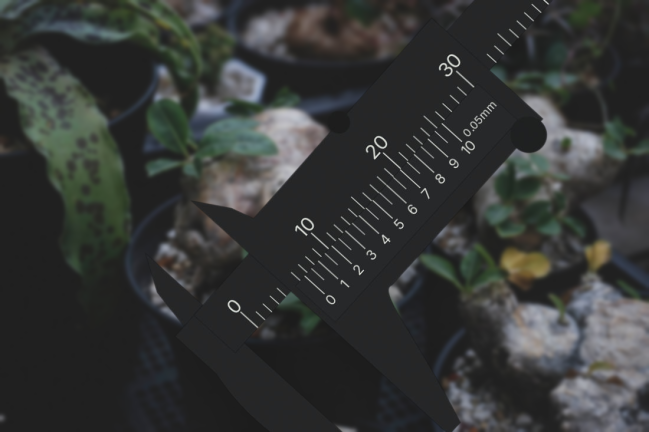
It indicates 6.6 mm
